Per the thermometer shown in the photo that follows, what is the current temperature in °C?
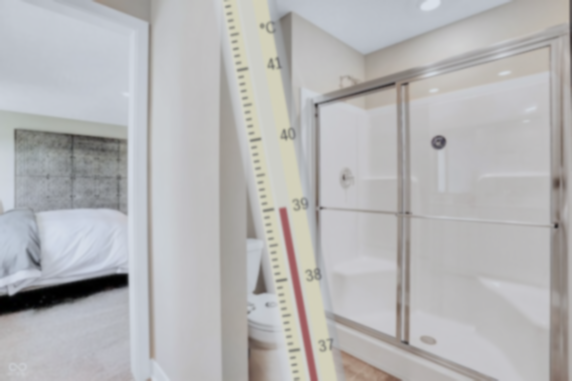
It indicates 39 °C
